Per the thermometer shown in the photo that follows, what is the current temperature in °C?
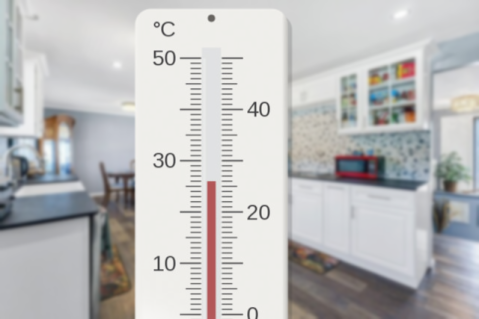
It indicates 26 °C
